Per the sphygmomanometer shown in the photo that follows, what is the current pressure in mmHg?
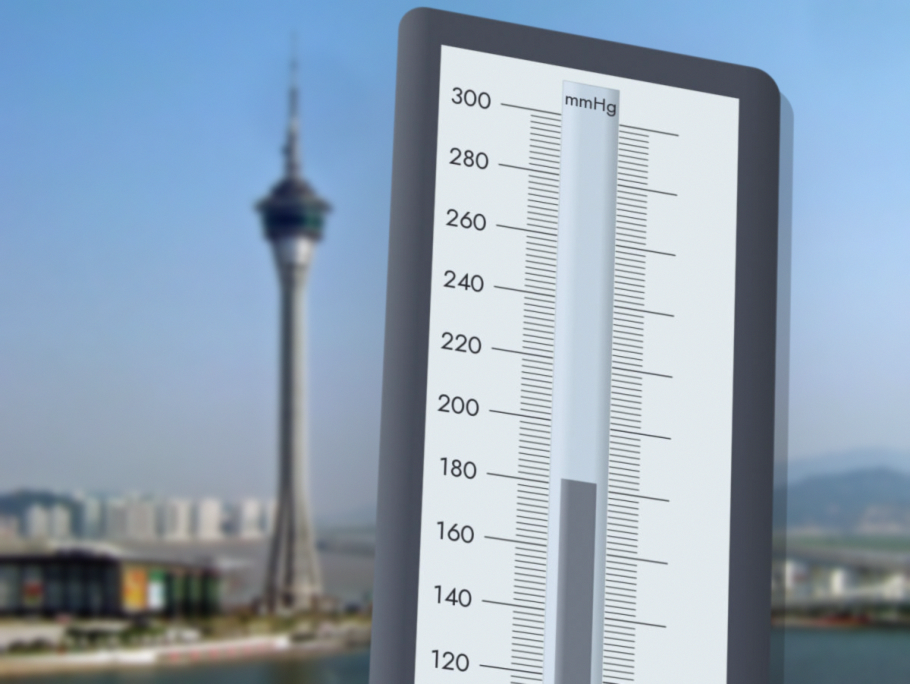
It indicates 182 mmHg
